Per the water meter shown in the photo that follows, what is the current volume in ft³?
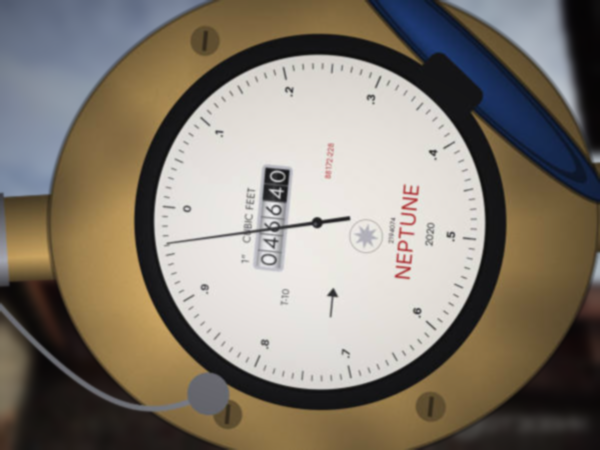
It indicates 46639.96 ft³
